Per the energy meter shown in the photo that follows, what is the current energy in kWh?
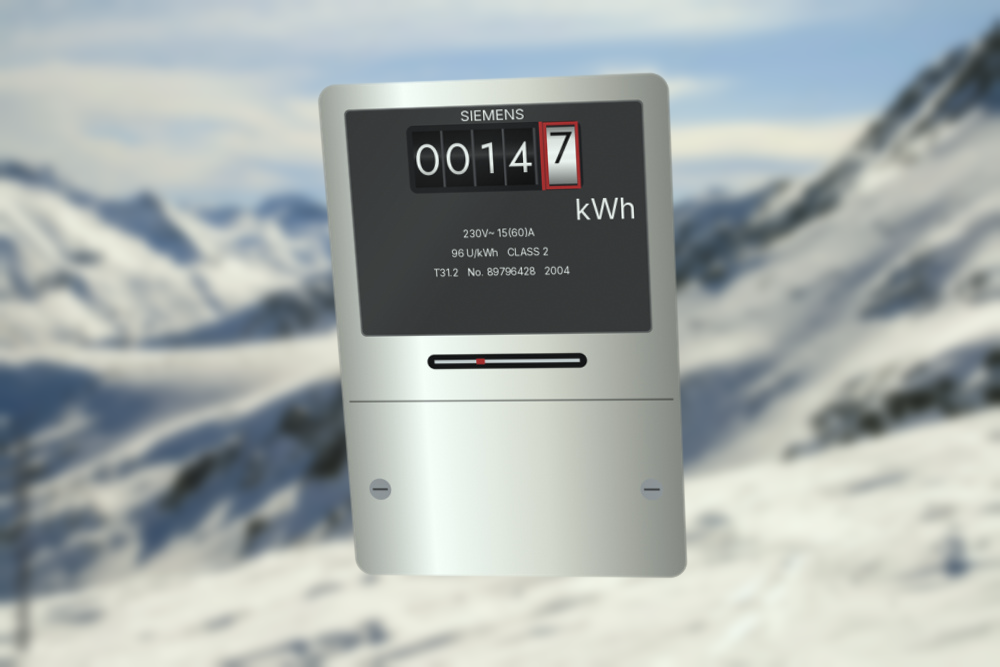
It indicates 14.7 kWh
